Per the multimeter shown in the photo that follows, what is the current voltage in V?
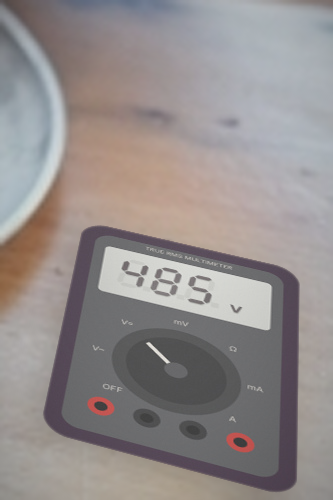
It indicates 485 V
